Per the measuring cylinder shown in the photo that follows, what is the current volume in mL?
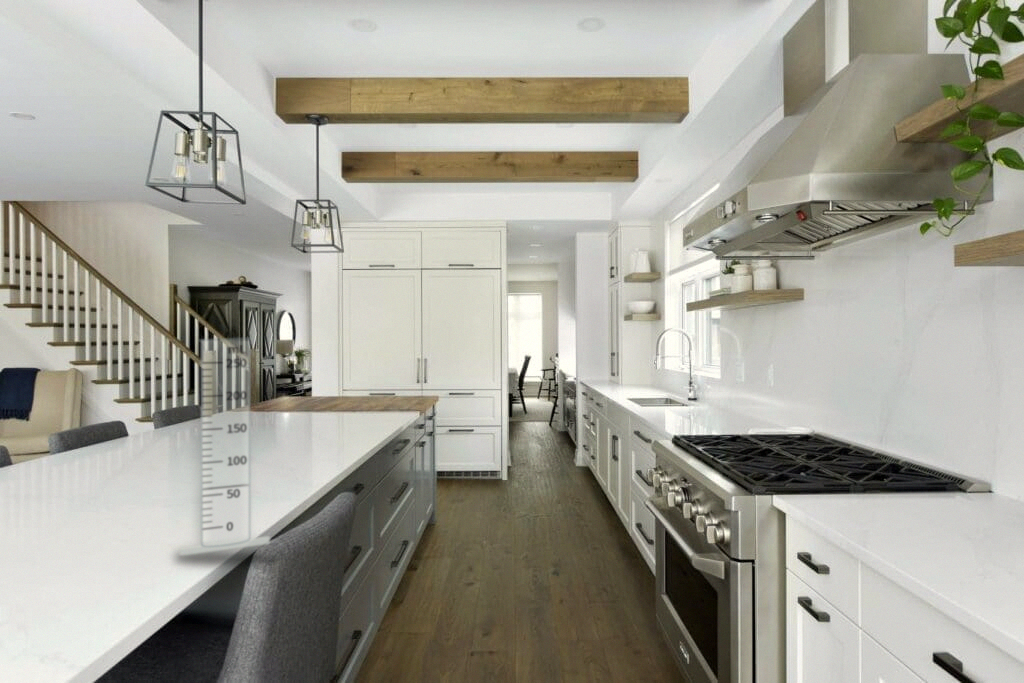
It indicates 60 mL
